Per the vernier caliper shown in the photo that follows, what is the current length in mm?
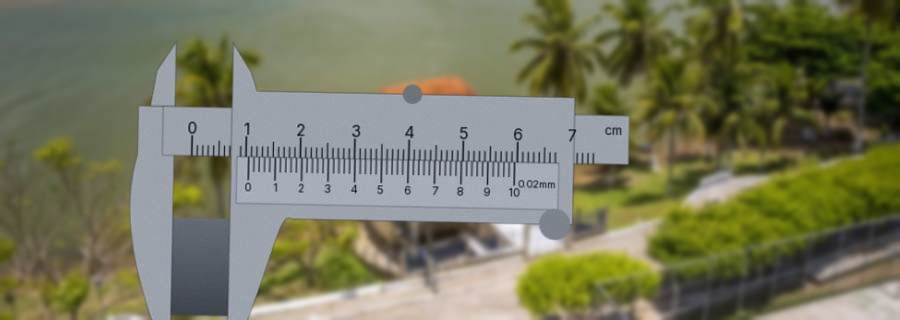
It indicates 10.5 mm
